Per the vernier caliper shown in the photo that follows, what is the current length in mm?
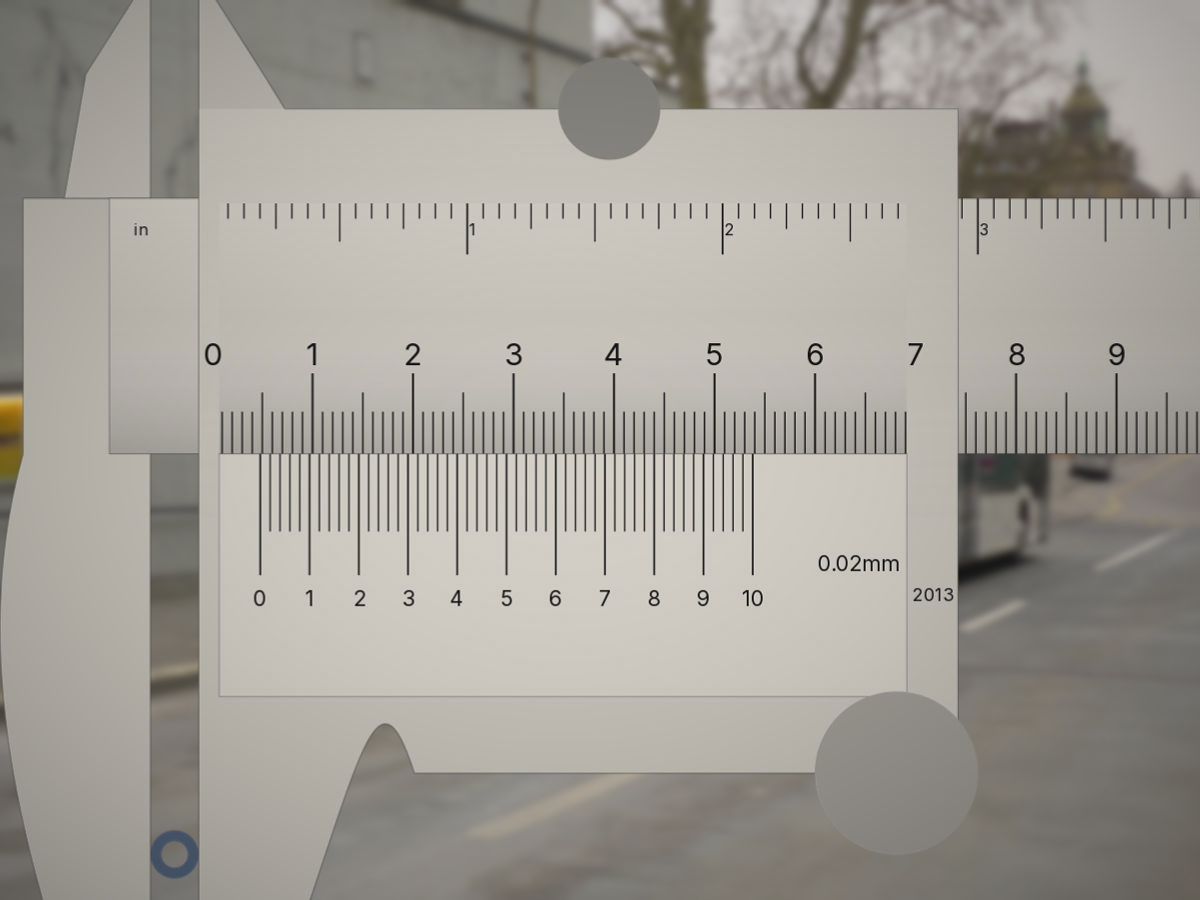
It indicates 4.8 mm
